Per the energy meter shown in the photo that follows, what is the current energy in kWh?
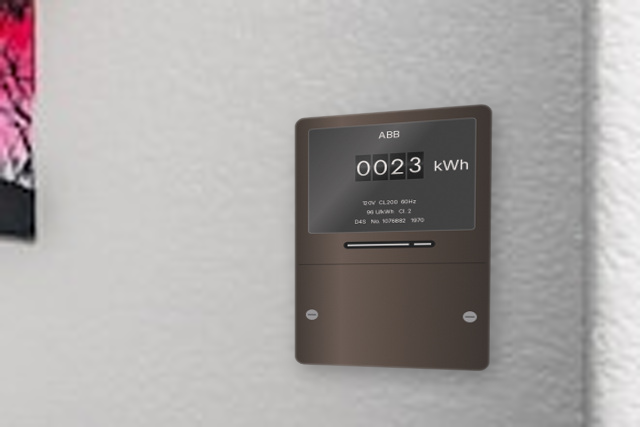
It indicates 23 kWh
